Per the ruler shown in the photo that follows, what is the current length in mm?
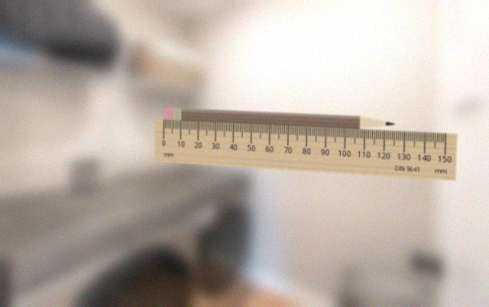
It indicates 125 mm
